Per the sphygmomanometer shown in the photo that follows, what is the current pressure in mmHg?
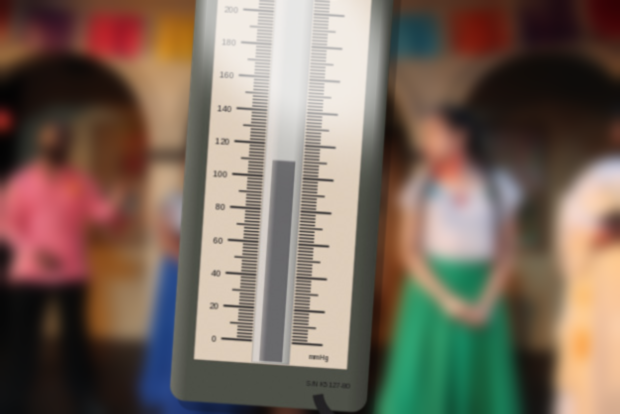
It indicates 110 mmHg
